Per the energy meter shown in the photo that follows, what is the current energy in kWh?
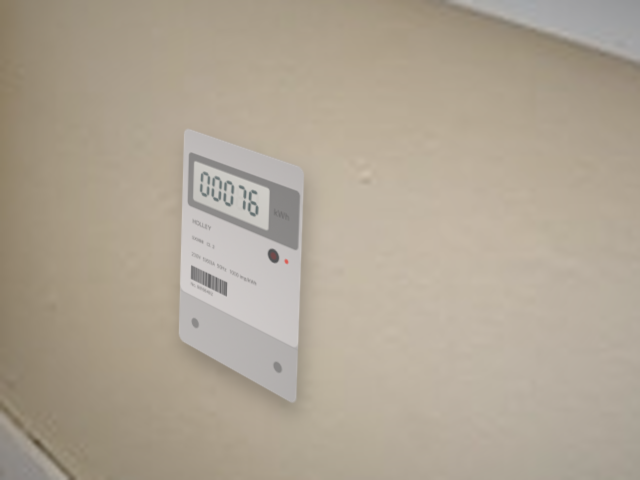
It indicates 76 kWh
